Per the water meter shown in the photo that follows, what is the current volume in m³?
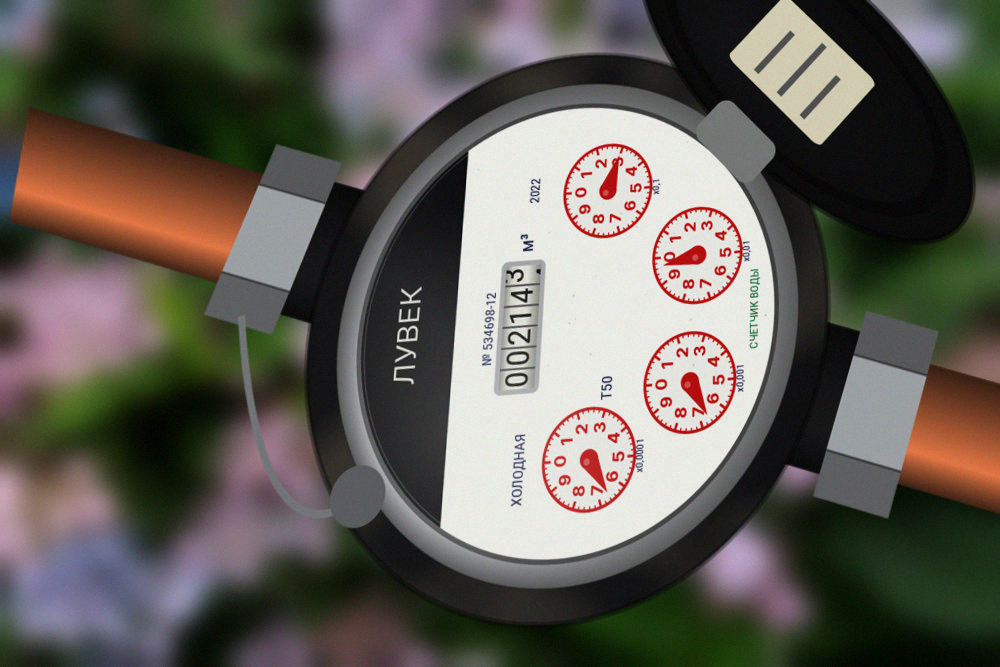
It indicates 2143.2966 m³
